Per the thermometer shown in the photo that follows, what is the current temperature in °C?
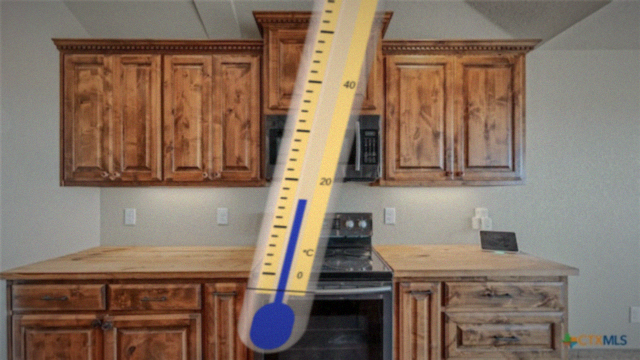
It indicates 16 °C
